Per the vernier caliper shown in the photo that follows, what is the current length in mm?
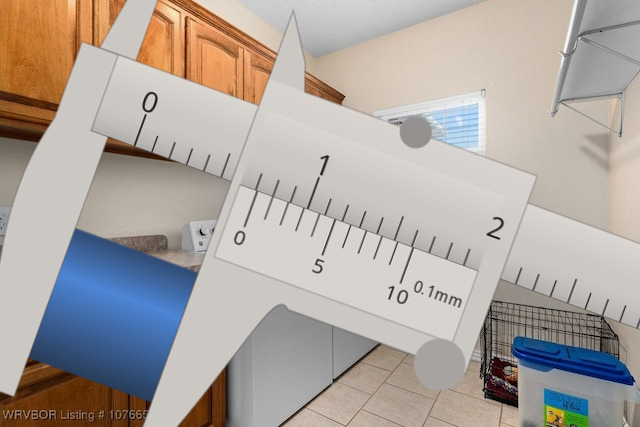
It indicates 7.1 mm
